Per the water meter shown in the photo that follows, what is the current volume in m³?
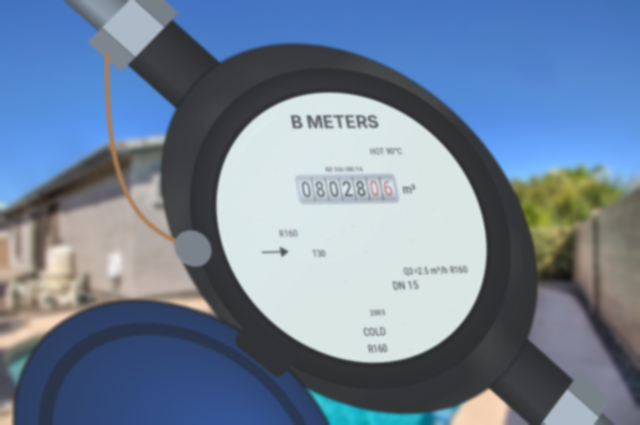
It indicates 8028.06 m³
